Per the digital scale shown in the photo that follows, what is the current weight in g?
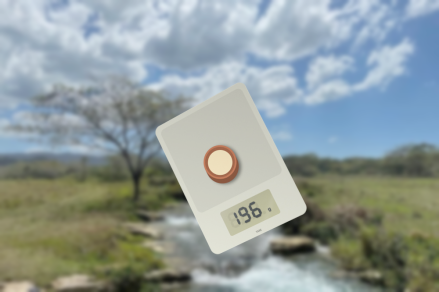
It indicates 196 g
